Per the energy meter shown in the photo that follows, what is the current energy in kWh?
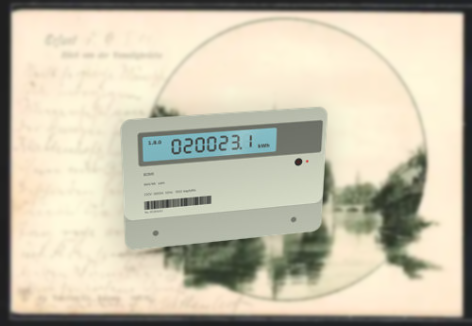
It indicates 20023.1 kWh
